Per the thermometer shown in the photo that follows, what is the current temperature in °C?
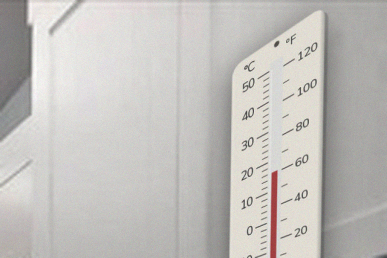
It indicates 16 °C
